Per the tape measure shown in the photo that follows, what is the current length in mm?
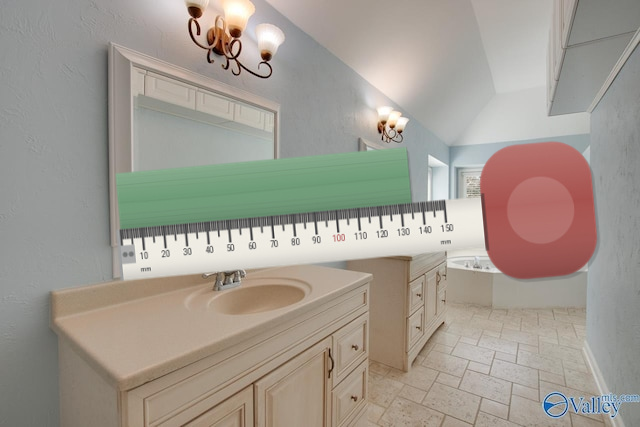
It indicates 135 mm
